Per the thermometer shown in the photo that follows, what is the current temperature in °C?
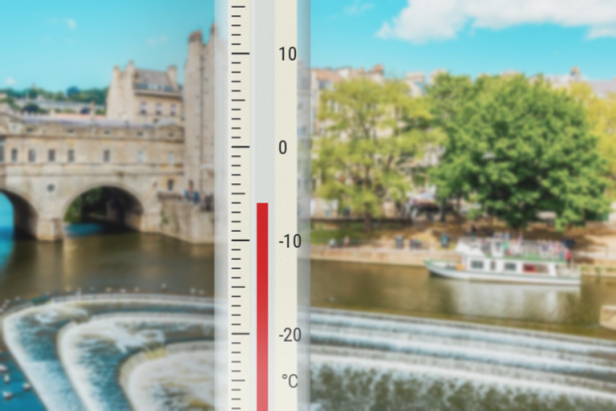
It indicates -6 °C
